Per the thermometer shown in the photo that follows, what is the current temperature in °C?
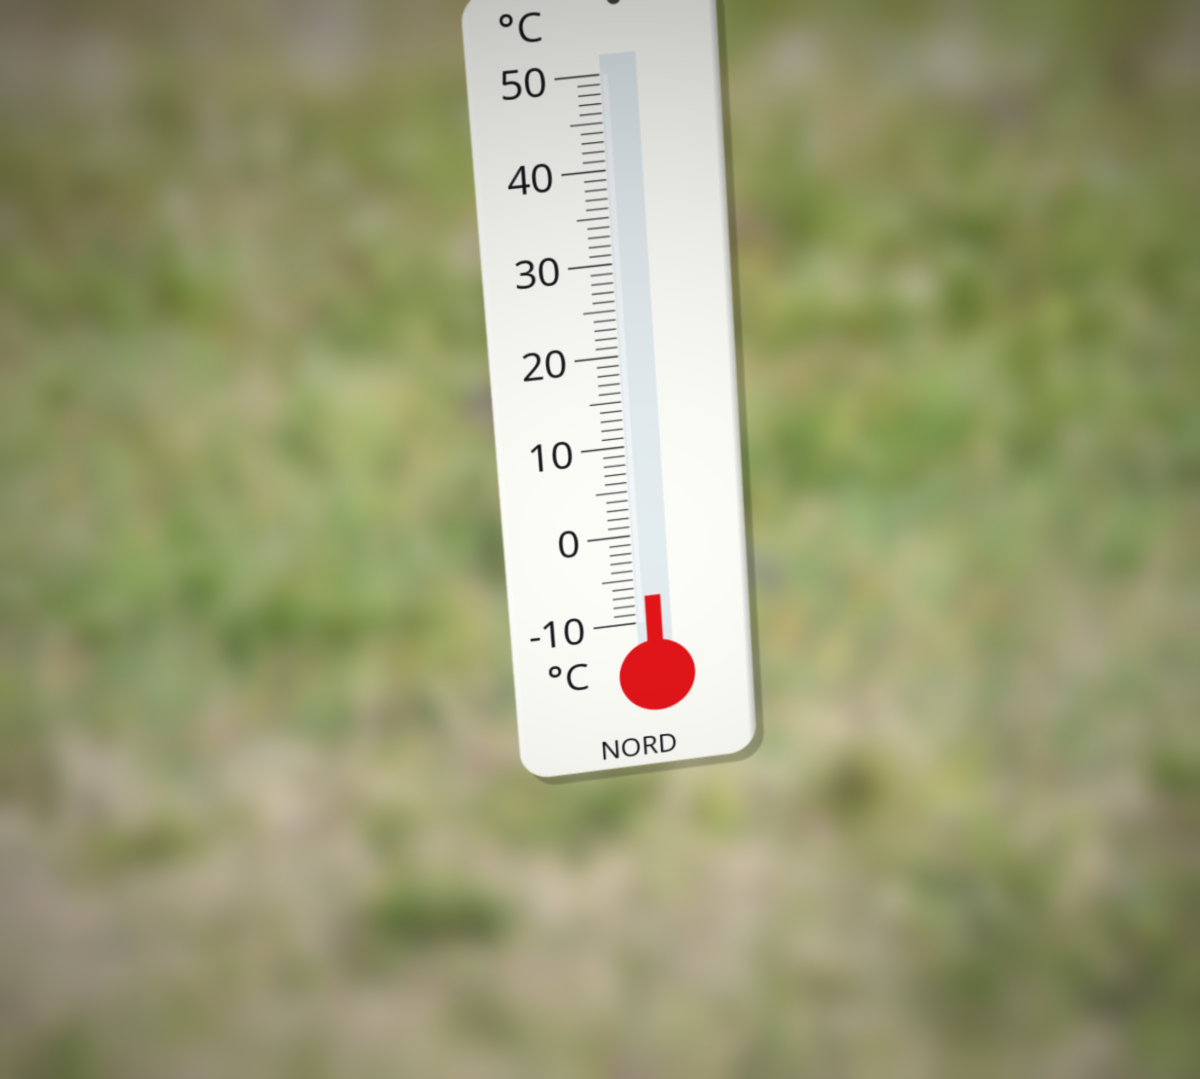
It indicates -7 °C
